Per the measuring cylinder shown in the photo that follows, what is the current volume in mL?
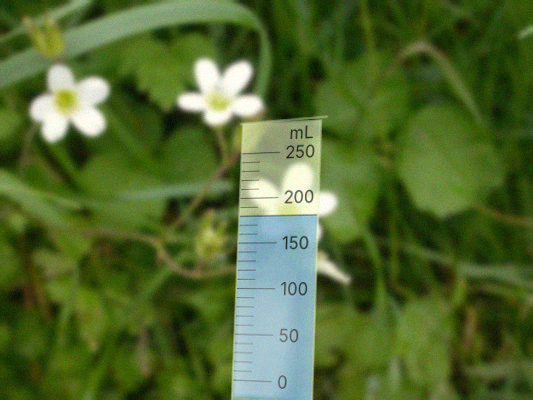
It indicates 180 mL
